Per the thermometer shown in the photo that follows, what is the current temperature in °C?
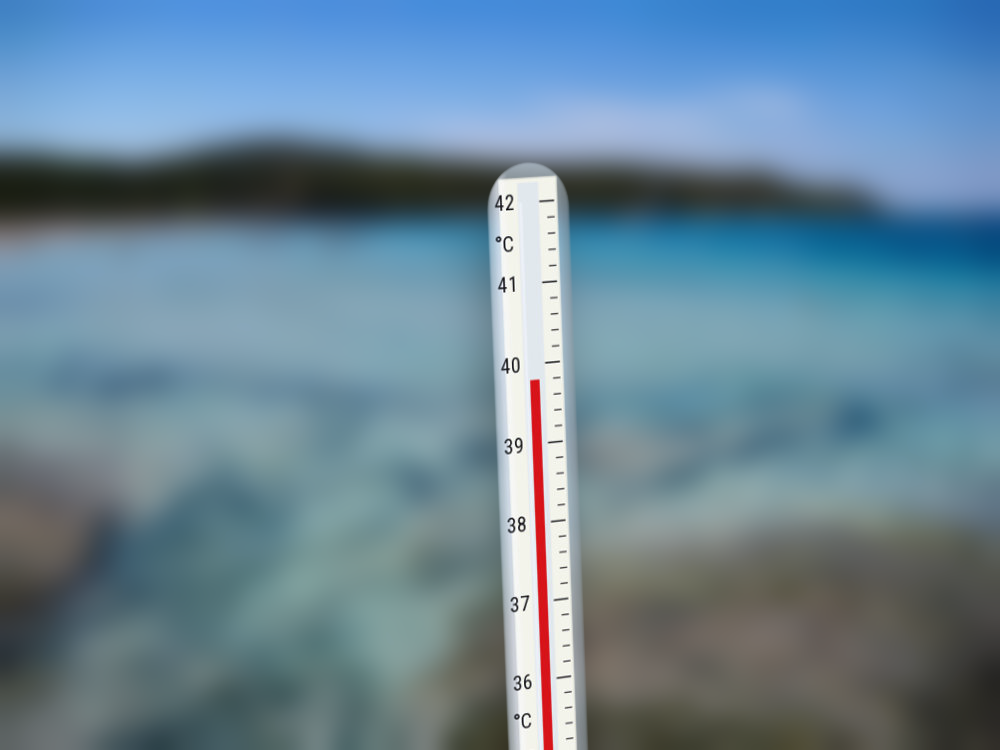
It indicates 39.8 °C
